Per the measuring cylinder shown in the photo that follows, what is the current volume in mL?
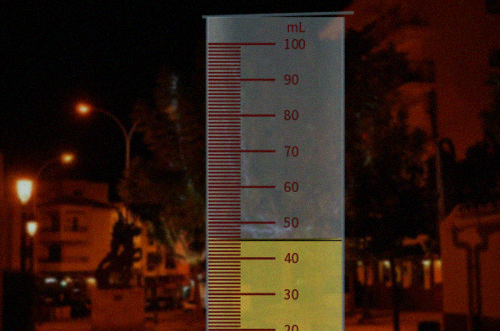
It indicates 45 mL
